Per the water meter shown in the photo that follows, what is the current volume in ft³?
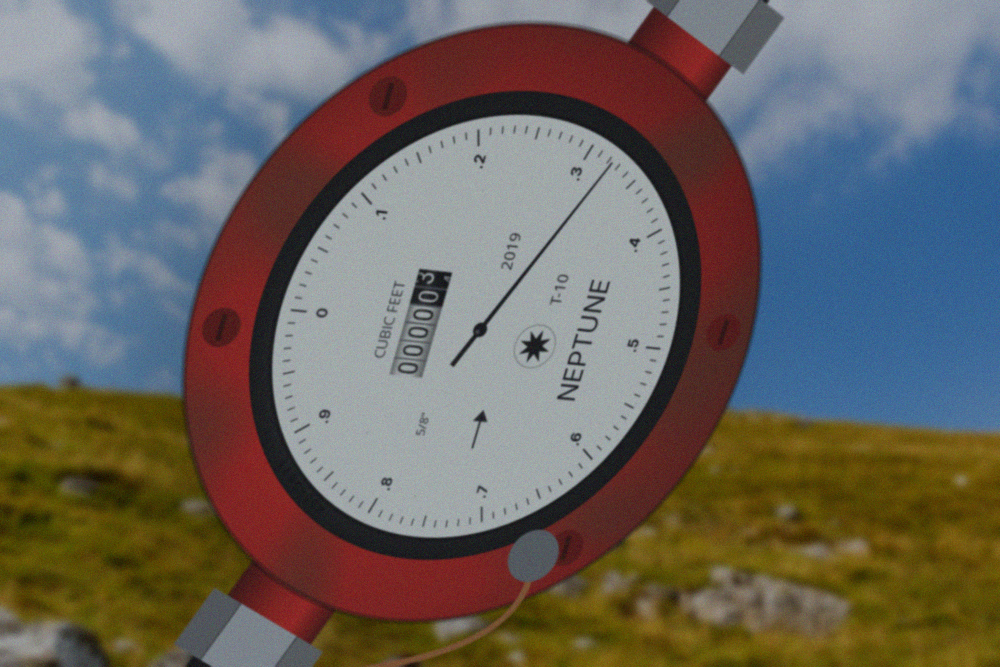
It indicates 3.32 ft³
